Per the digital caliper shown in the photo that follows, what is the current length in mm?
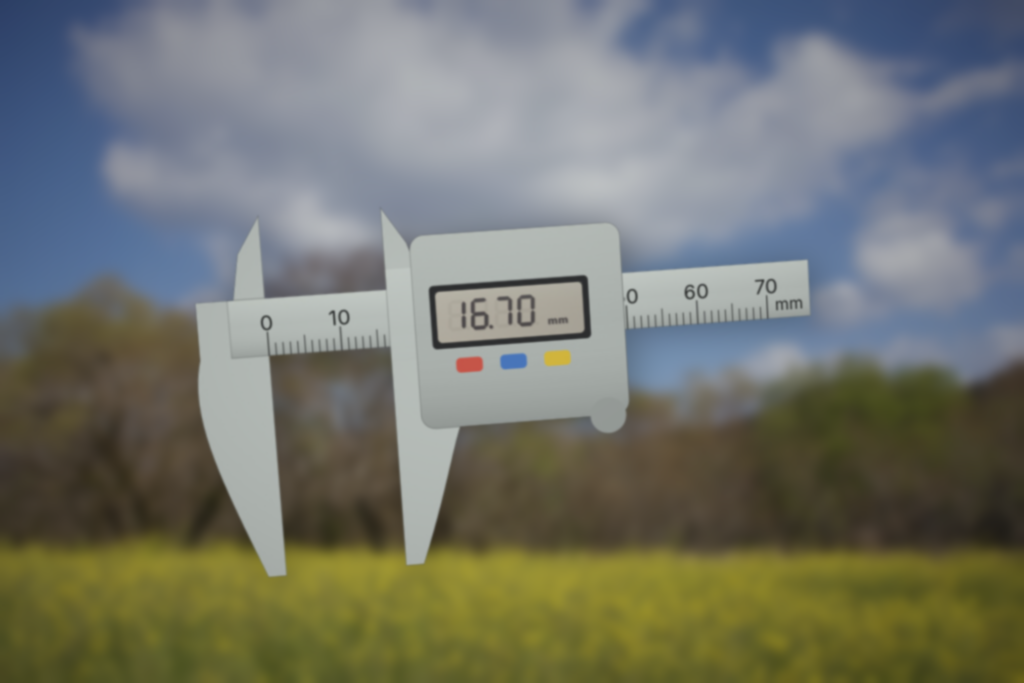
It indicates 16.70 mm
